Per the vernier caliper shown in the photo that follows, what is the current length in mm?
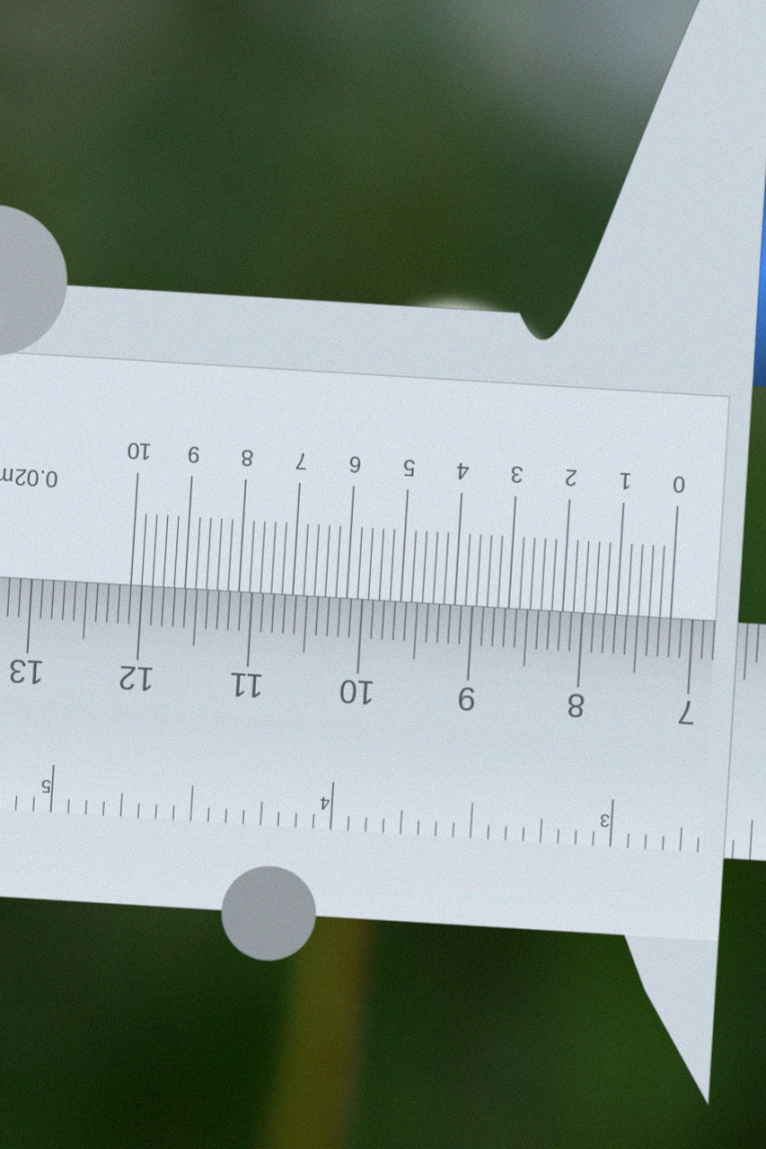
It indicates 72.0 mm
